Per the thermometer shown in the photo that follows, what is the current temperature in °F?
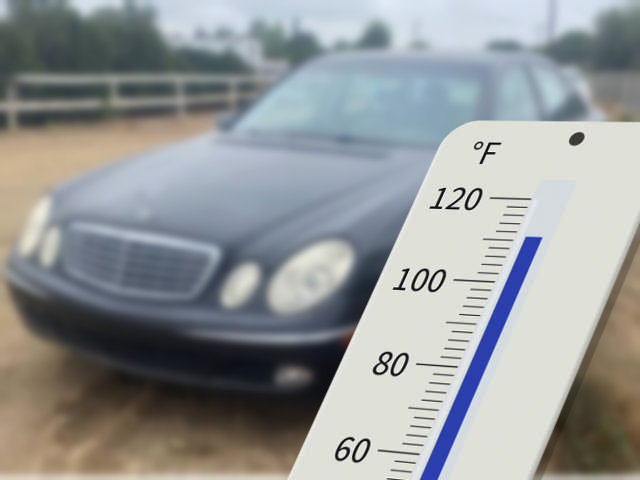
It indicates 111 °F
